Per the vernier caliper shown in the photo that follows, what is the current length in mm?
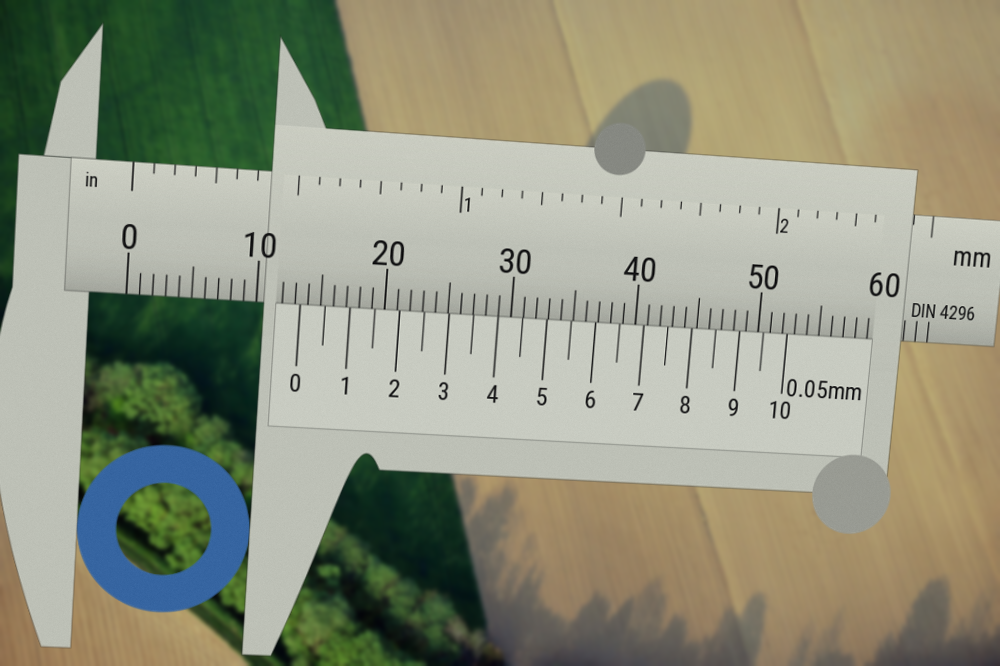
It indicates 13.4 mm
